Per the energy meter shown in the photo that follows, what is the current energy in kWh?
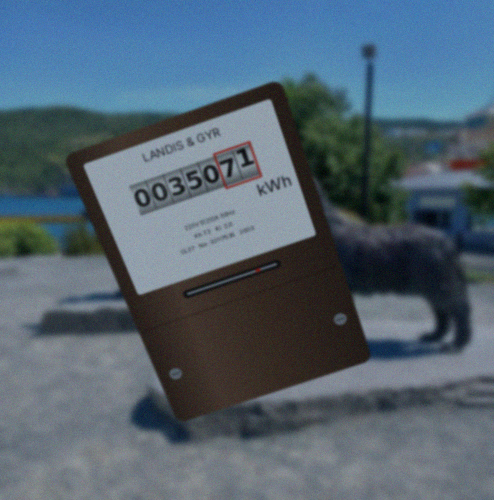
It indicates 350.71 kWh
